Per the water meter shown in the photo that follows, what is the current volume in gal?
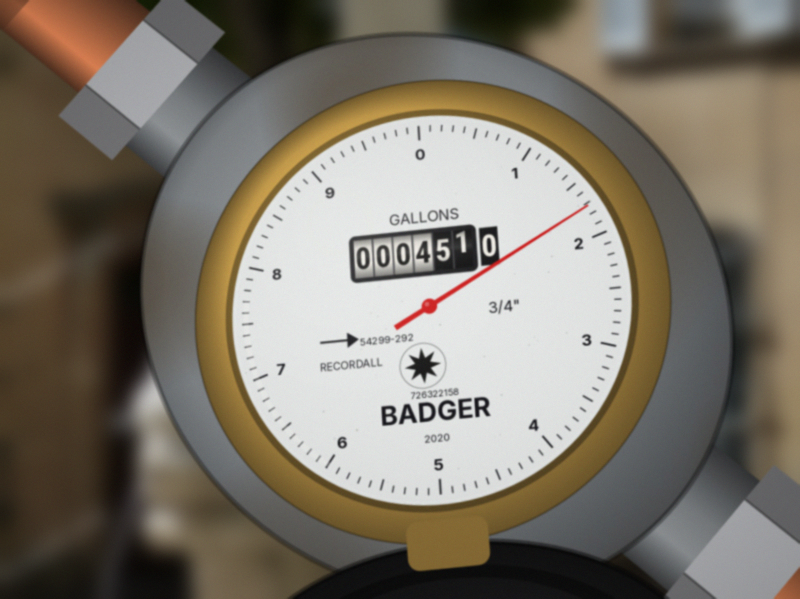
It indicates 4511.7 gal
